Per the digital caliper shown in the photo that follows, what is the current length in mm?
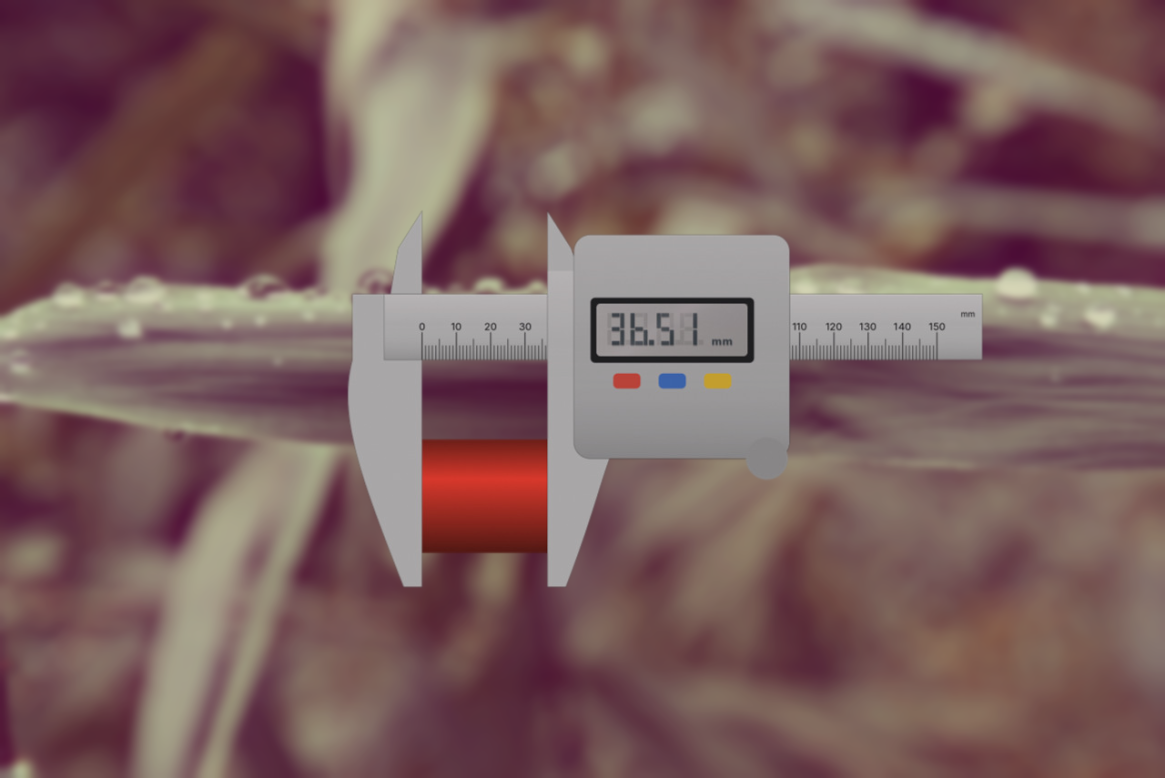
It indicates 36.51 mm
